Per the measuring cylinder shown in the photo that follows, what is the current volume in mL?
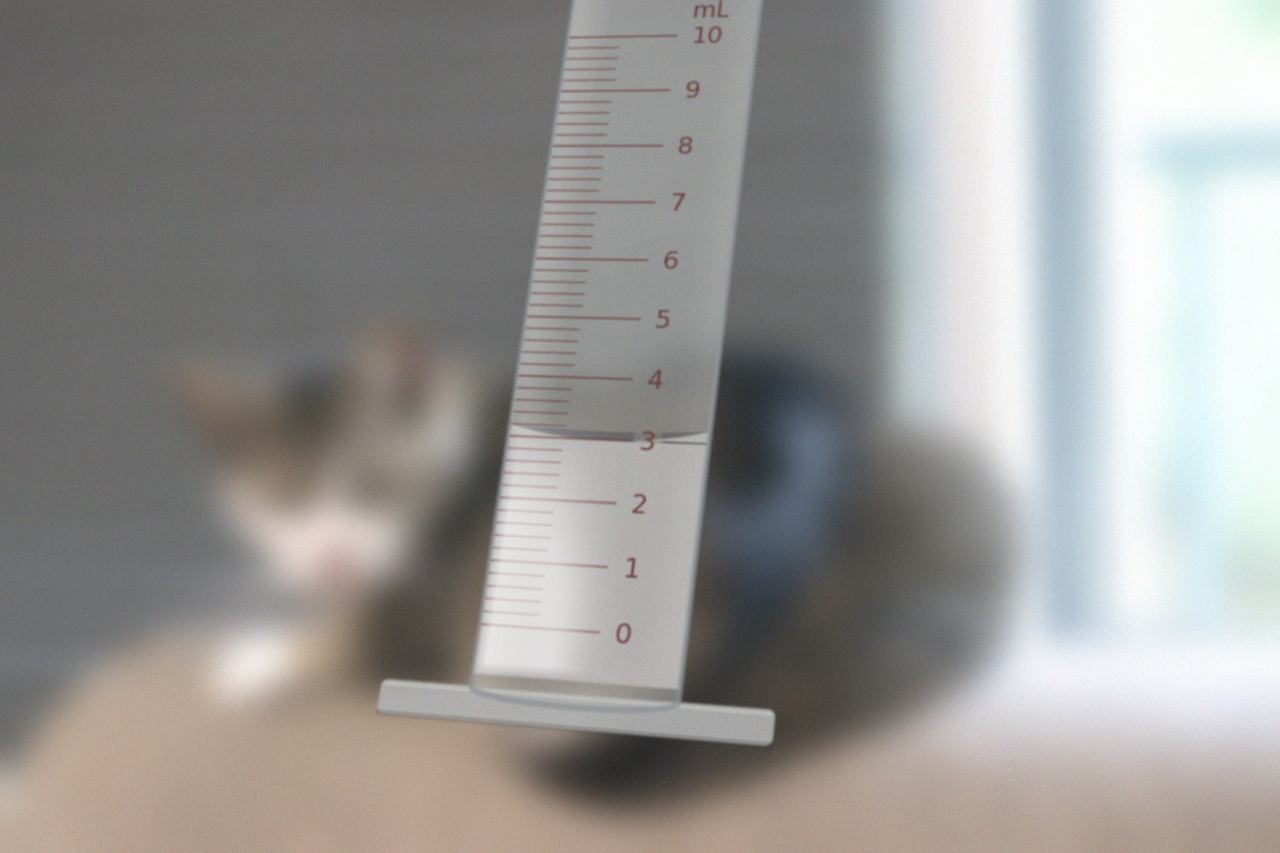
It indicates 3 mL
